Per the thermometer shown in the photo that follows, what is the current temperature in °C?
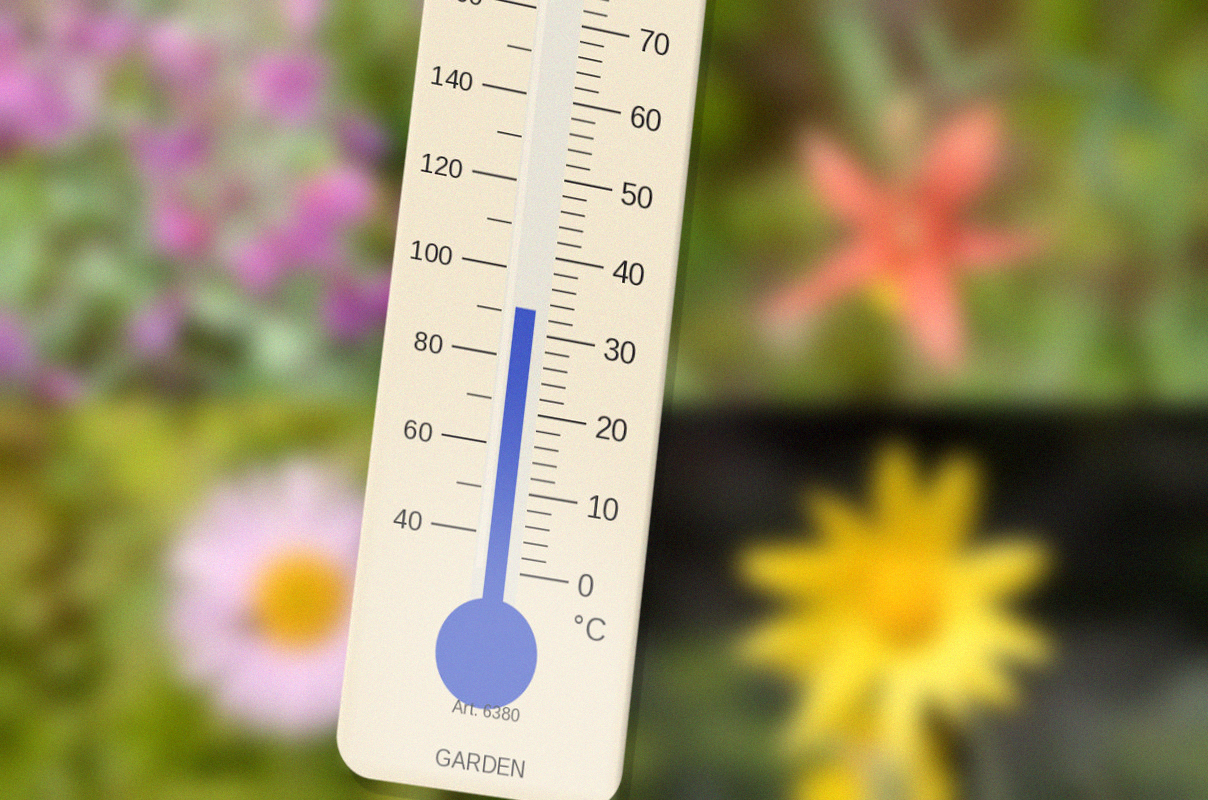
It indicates 33 °C
